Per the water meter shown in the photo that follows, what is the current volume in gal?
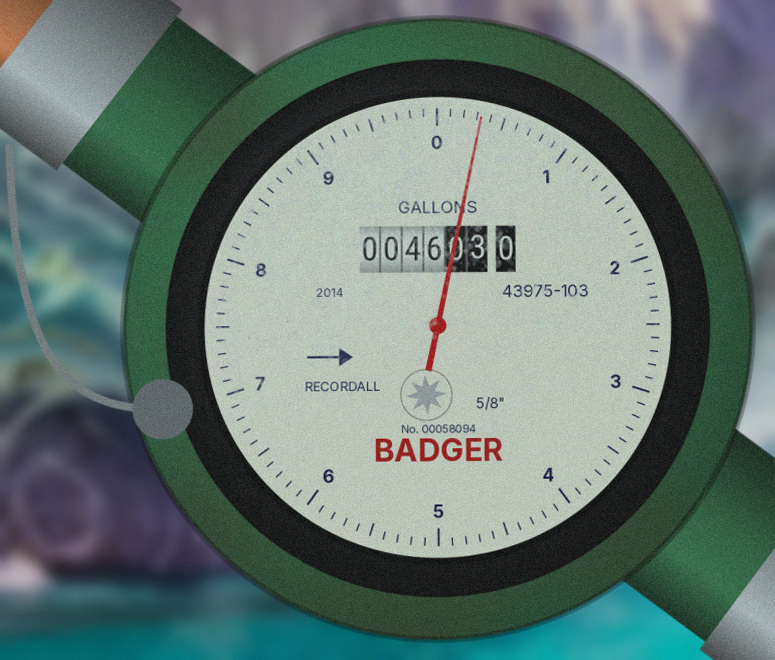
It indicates 46030.3 gal
